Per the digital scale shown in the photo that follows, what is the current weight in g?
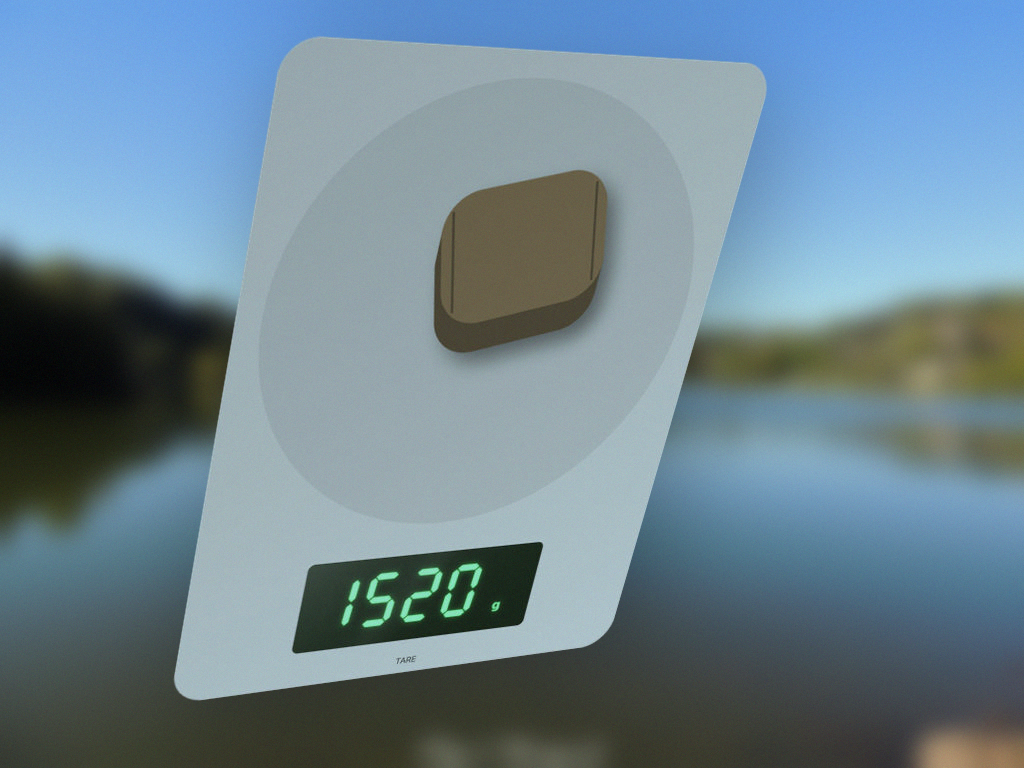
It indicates 1520 g
